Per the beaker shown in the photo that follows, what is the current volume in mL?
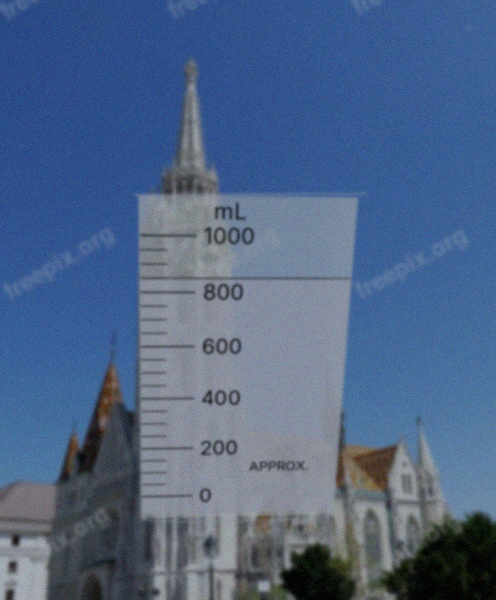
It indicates 850 mL
